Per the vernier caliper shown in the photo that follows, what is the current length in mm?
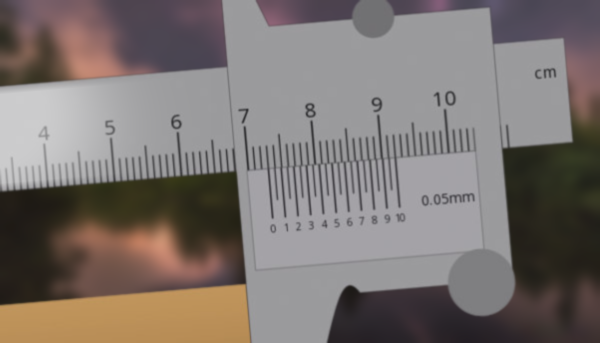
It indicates 73.0 mm
